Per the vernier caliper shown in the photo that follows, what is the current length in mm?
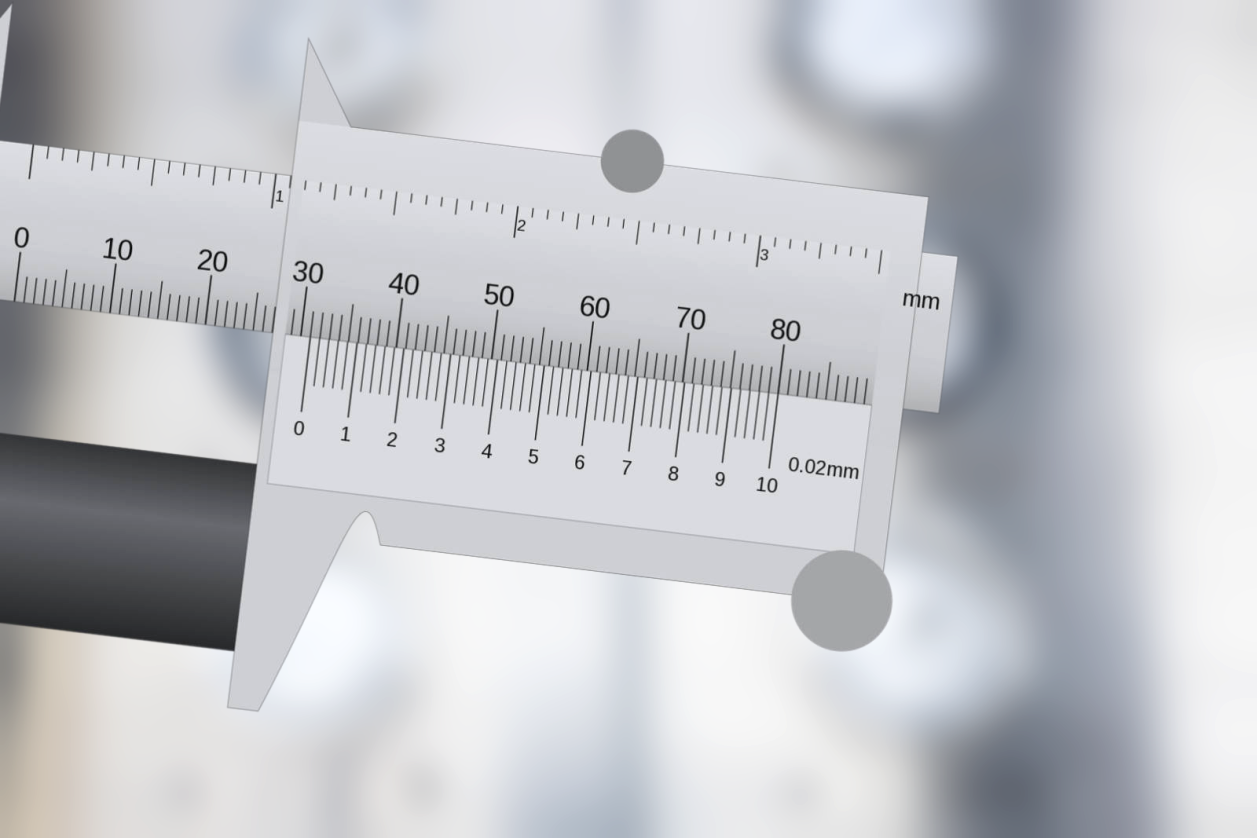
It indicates 31.0 mm
